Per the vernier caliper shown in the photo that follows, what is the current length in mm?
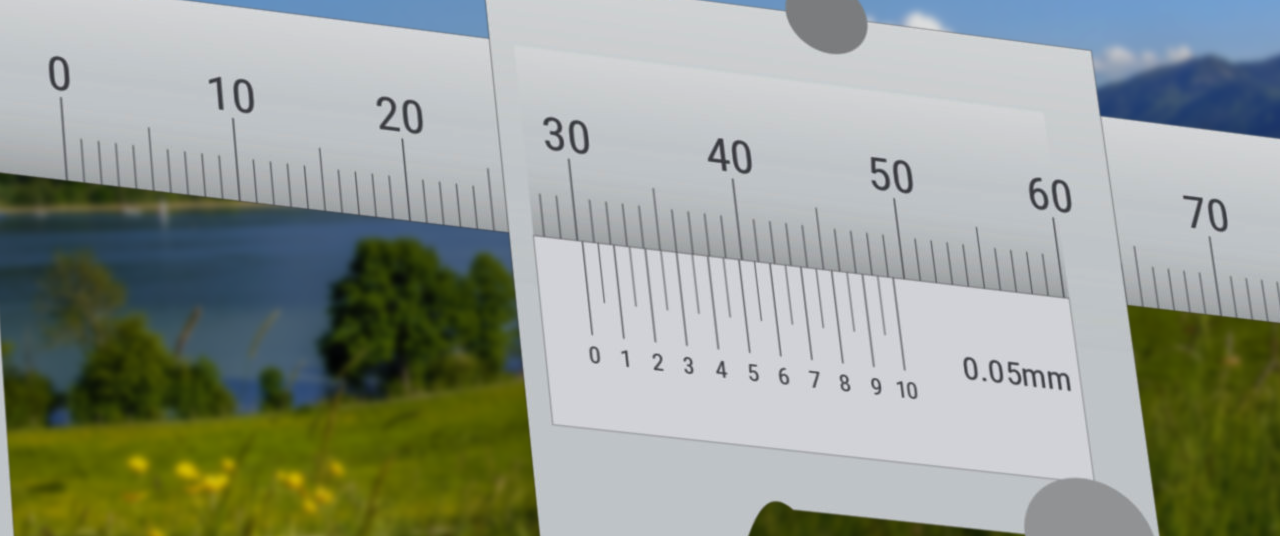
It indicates 30.3 mm
